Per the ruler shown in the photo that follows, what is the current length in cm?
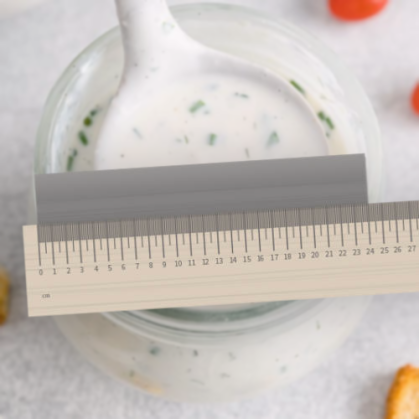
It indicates 24 cm
